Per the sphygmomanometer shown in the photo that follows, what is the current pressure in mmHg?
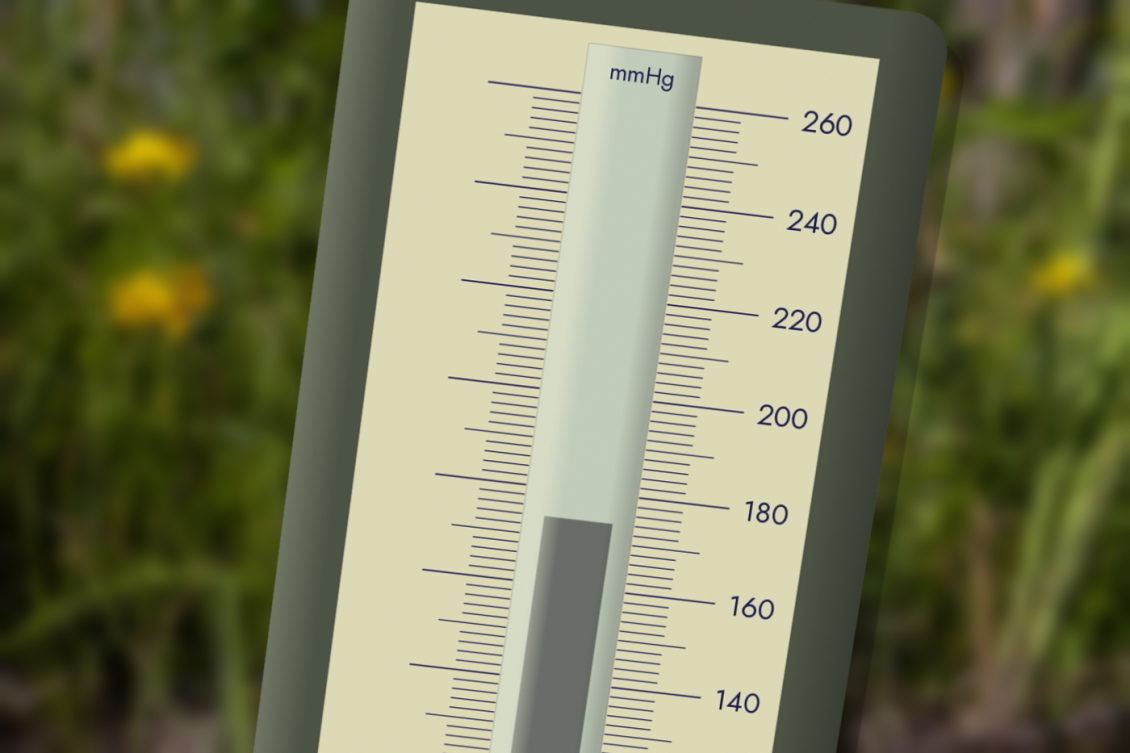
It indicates 174 mmHg
